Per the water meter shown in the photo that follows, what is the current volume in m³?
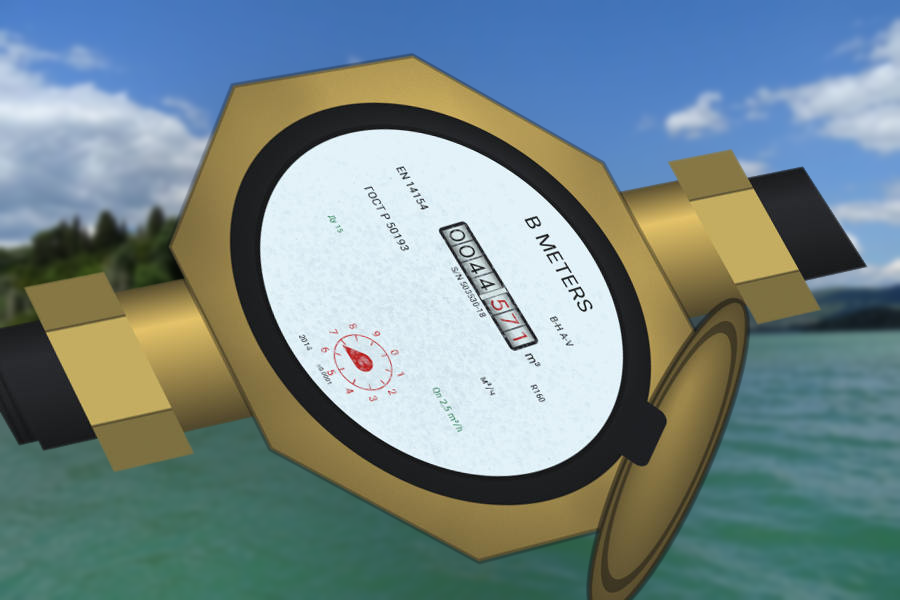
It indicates 44.5716 m³
